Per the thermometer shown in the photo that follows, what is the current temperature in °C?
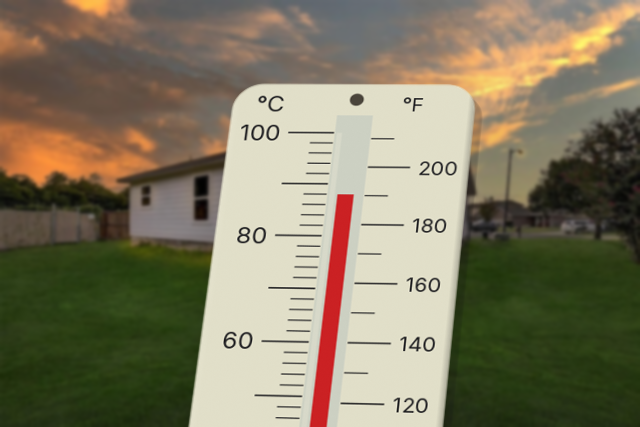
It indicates 88 °C
